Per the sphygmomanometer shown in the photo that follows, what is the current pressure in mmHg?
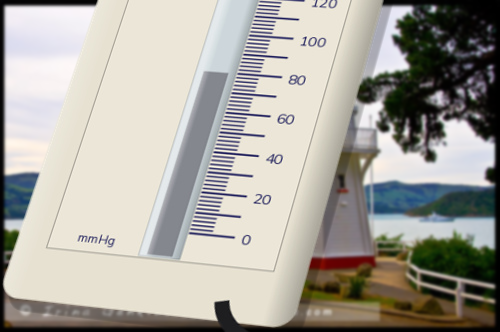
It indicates 80 mmHg
